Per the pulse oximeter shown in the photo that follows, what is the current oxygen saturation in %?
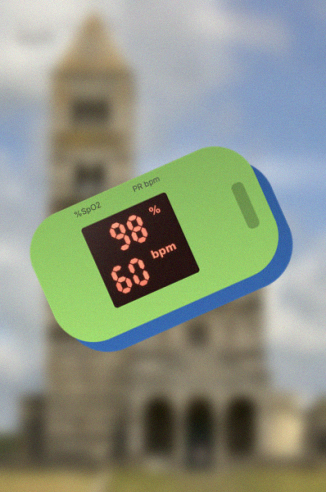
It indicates 98 %
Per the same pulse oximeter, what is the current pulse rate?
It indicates 60 bpm
